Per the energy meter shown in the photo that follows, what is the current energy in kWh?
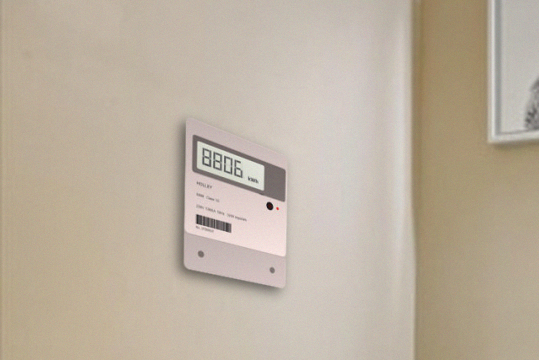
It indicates 8806 kWh
